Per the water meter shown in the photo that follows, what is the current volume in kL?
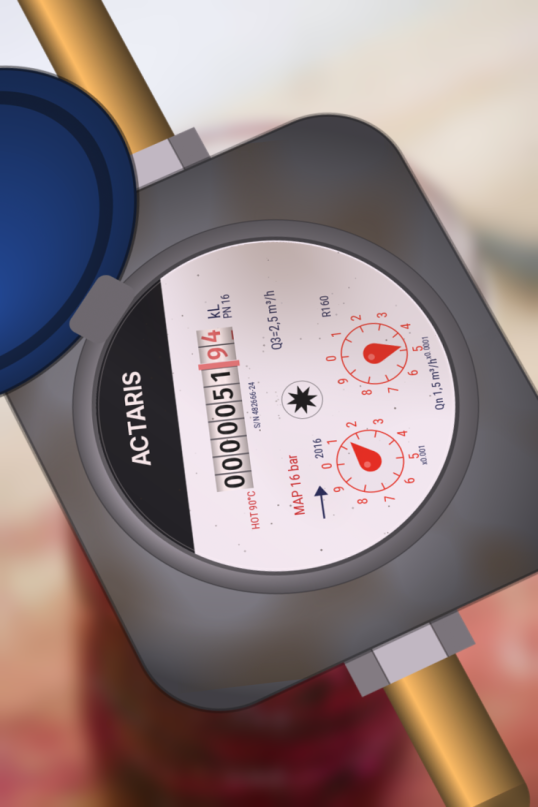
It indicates 51.9414 kL
